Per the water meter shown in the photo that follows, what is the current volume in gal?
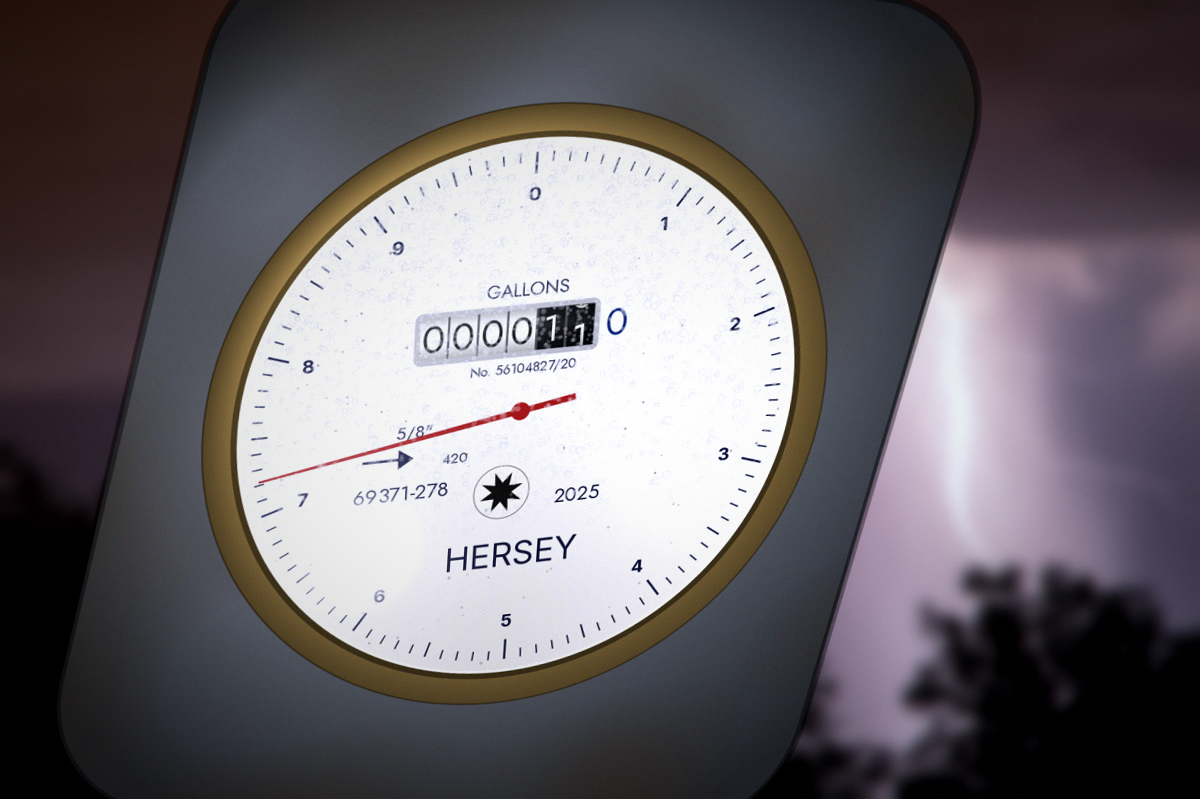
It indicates 107.2 gal
